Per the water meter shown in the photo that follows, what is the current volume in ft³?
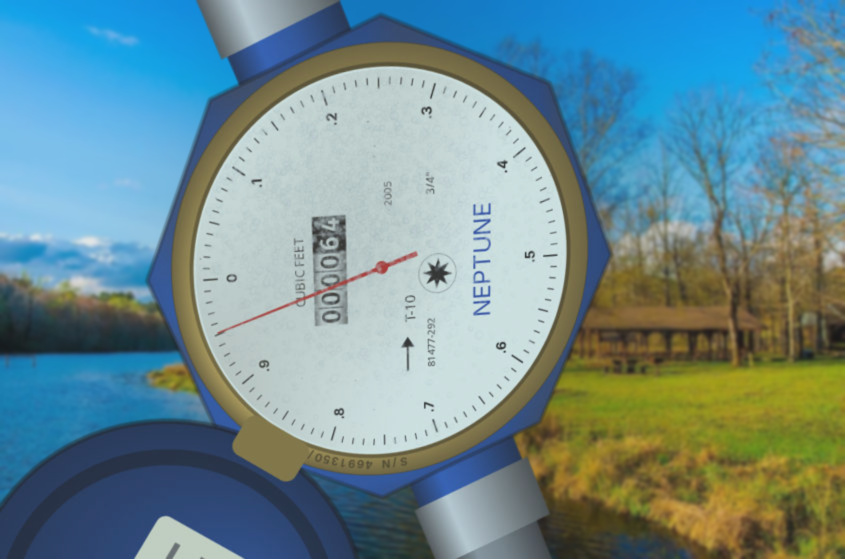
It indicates 63.95 ft³
